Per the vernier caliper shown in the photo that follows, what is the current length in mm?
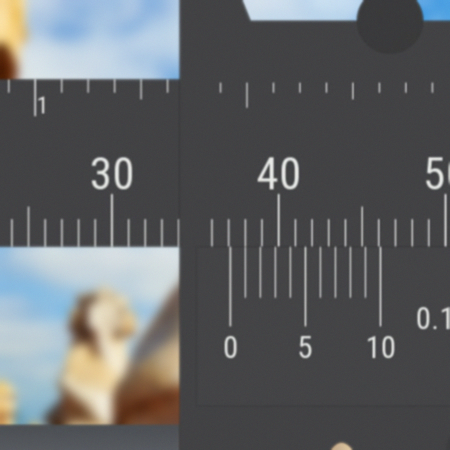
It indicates 37.1 mm
